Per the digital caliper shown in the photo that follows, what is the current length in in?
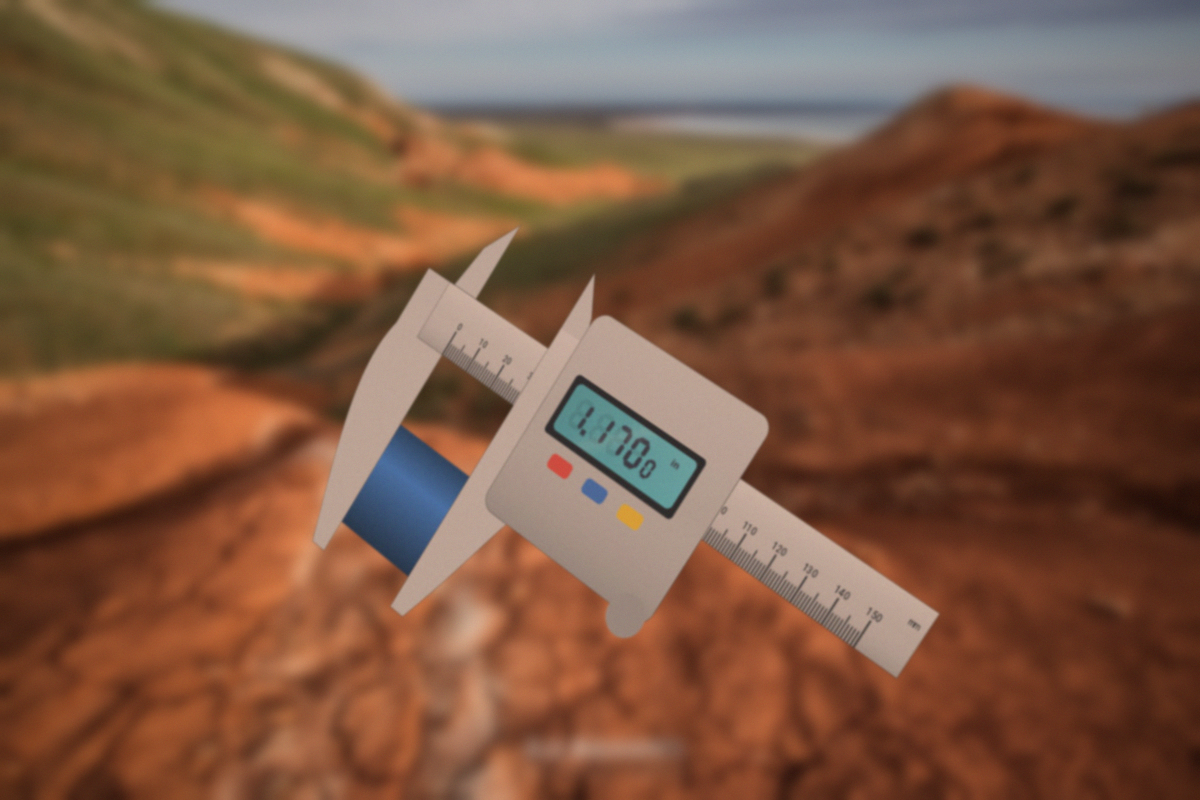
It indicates 1.1700 in
